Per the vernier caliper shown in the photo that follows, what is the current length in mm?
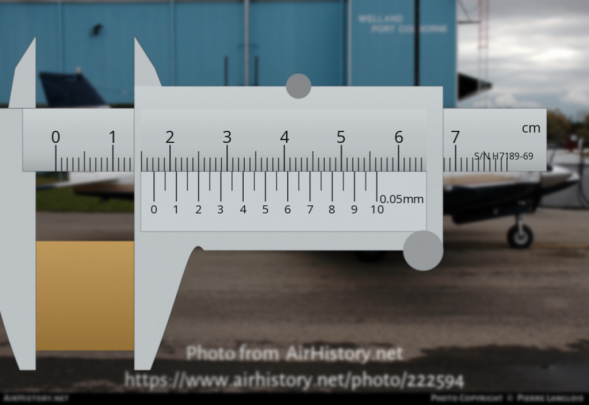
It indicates 17.2 mm
